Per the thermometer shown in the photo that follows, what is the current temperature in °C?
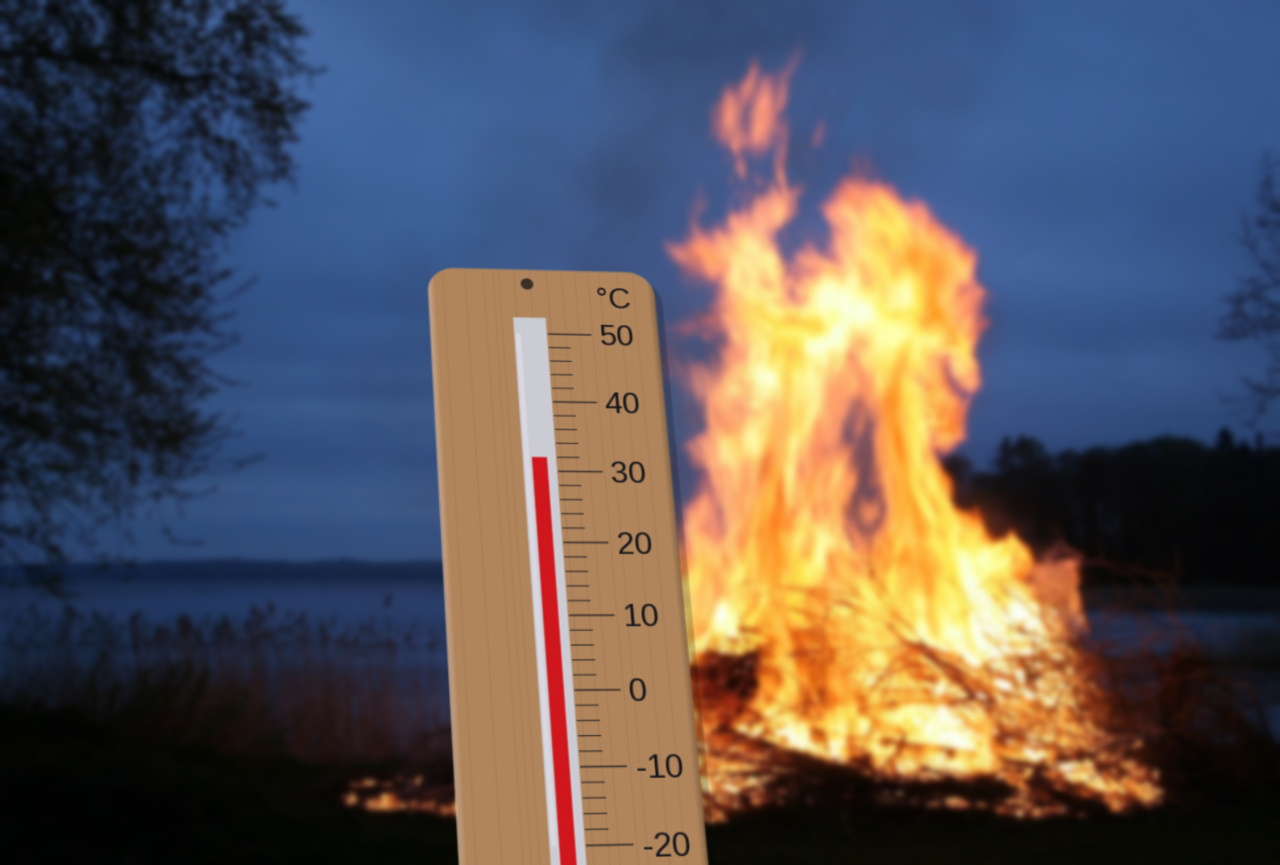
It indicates 32 °C
